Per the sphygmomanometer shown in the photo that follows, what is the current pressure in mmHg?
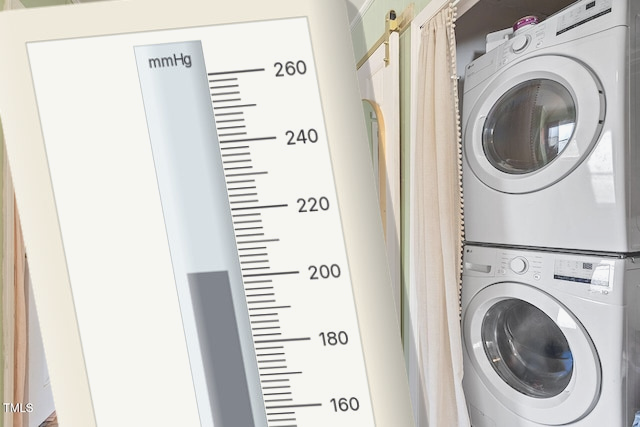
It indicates 202 mmHg
